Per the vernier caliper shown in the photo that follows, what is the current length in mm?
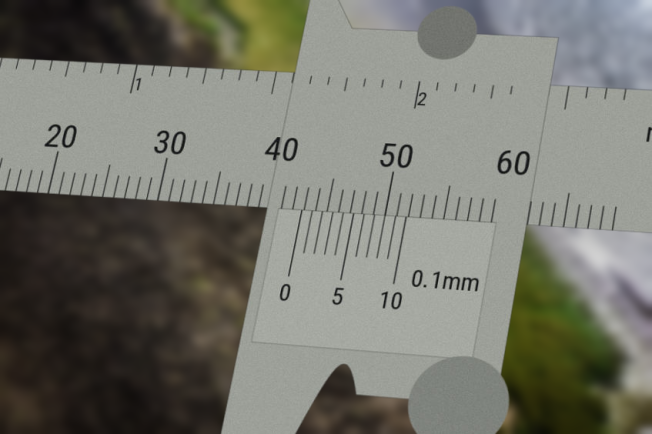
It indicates 42.8 mm
